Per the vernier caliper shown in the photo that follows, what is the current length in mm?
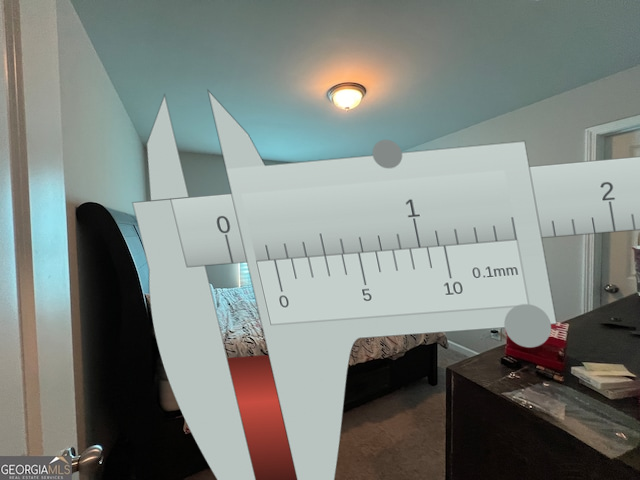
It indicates 2.3 mm
